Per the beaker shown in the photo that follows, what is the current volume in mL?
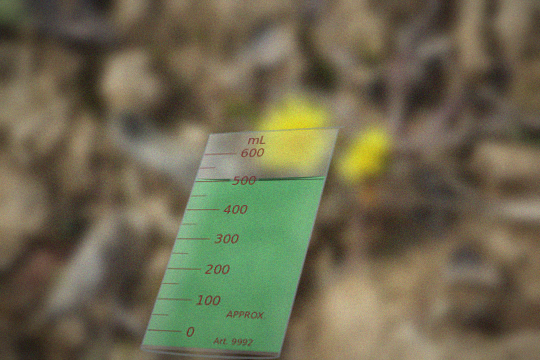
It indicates 500 mL
